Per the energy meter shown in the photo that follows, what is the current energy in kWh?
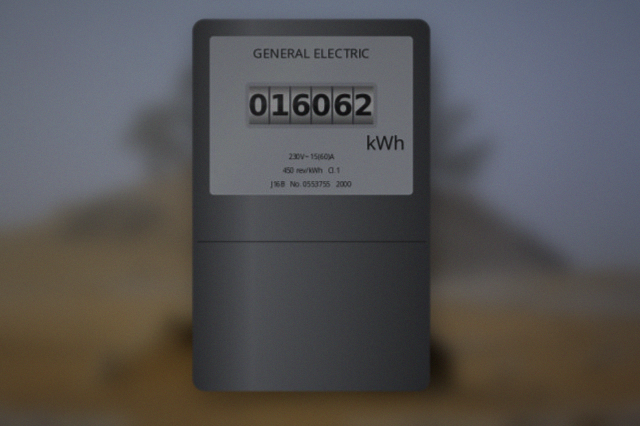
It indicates 16062 kWh
